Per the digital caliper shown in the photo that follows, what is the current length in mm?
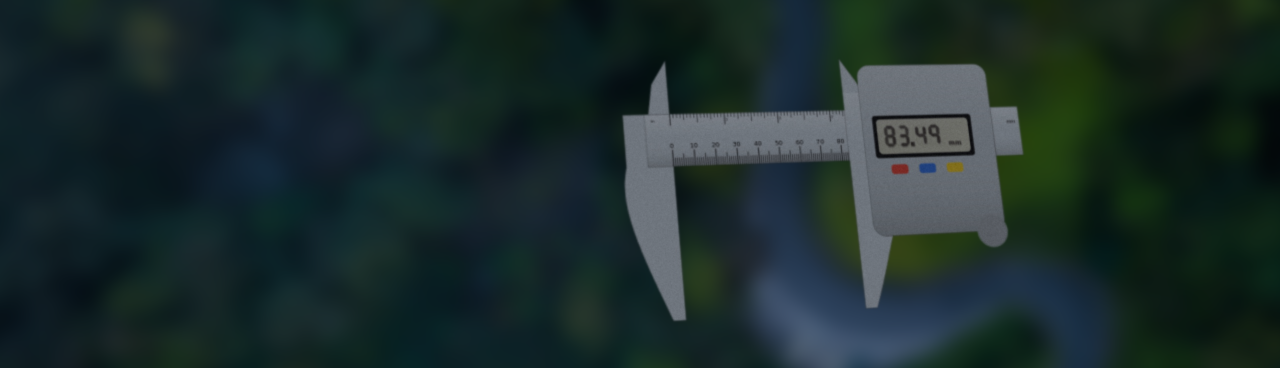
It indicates 83.49 mm
